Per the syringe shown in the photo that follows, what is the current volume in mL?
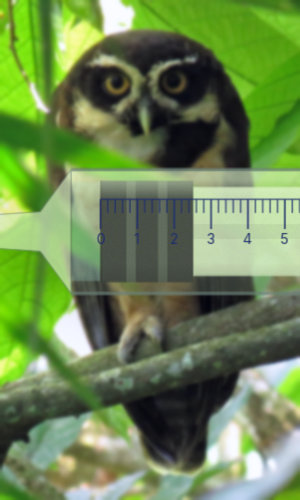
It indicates 0 mL
